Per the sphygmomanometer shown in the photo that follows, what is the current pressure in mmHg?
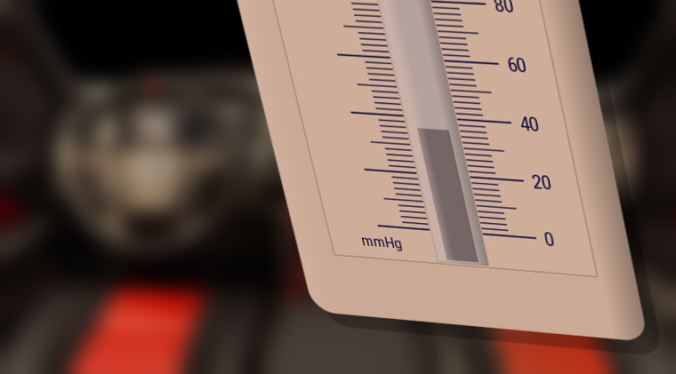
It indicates 36 mmHg
